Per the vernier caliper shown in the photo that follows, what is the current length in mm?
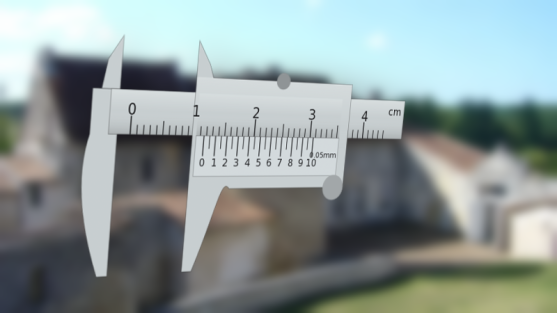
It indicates 11.6 mm
